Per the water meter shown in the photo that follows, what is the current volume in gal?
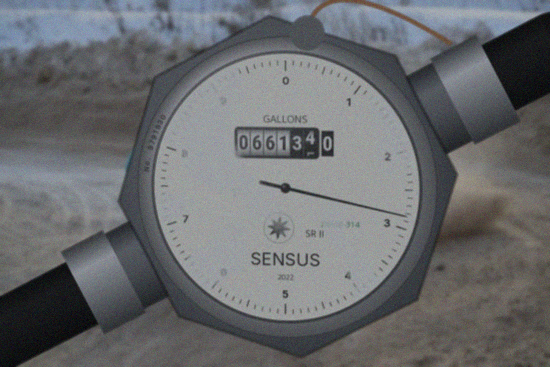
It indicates 661342.8 gal
